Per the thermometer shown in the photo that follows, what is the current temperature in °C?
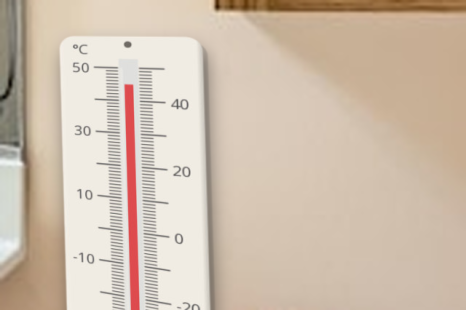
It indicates 45 °C
